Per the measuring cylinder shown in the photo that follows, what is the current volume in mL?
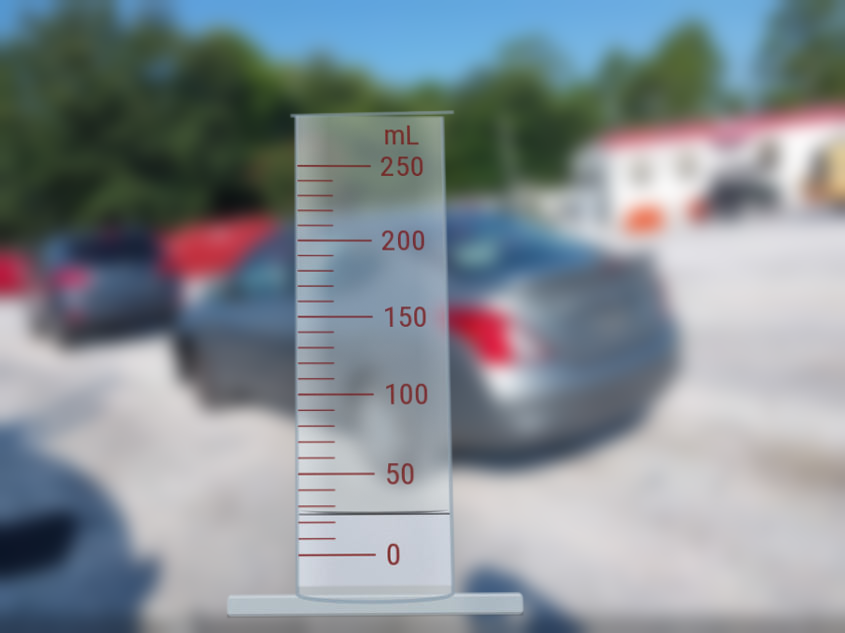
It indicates 25 mL
